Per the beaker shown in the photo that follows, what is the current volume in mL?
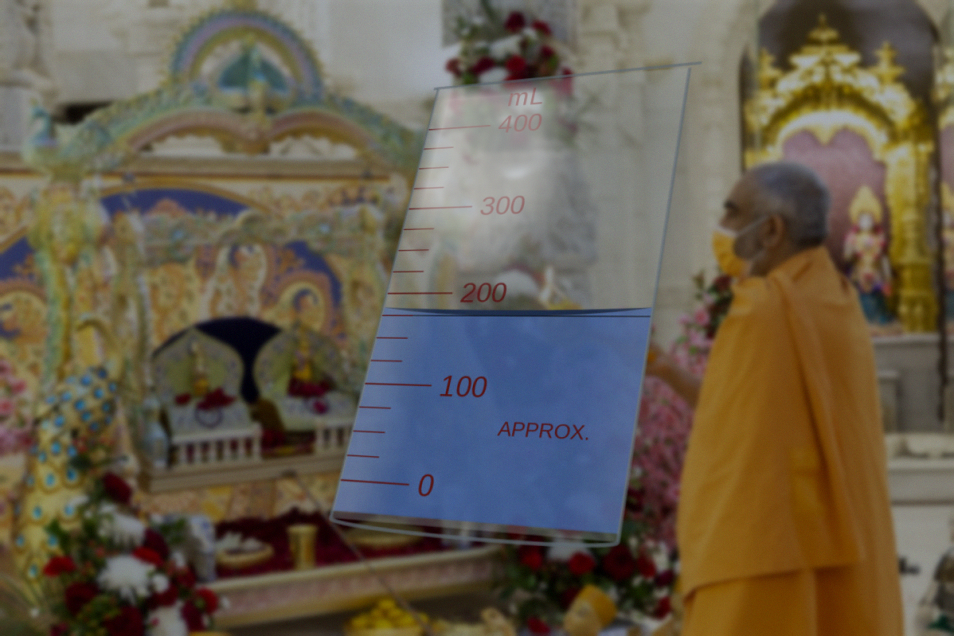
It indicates 175 mL
